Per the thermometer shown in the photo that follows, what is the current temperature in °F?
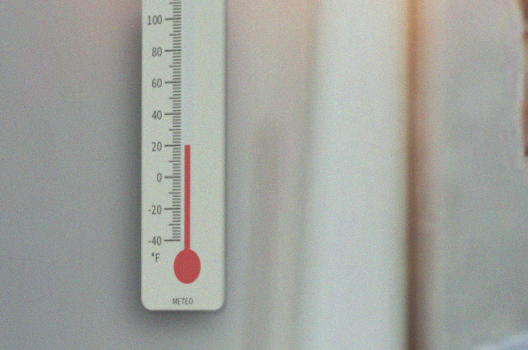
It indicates 20 °F
